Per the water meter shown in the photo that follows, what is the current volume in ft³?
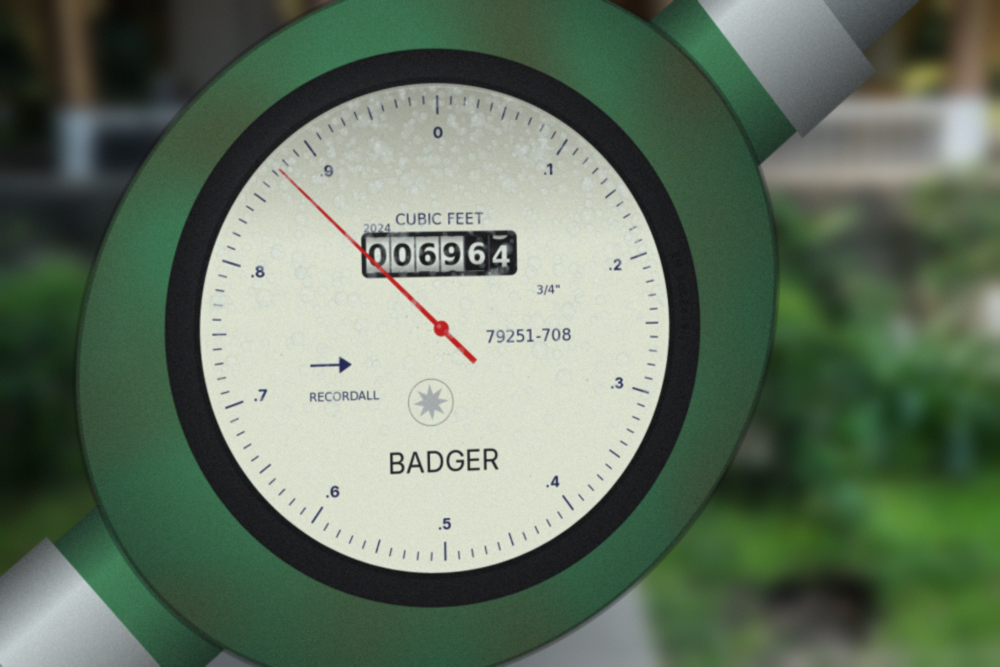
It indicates 6963.87 ft³
